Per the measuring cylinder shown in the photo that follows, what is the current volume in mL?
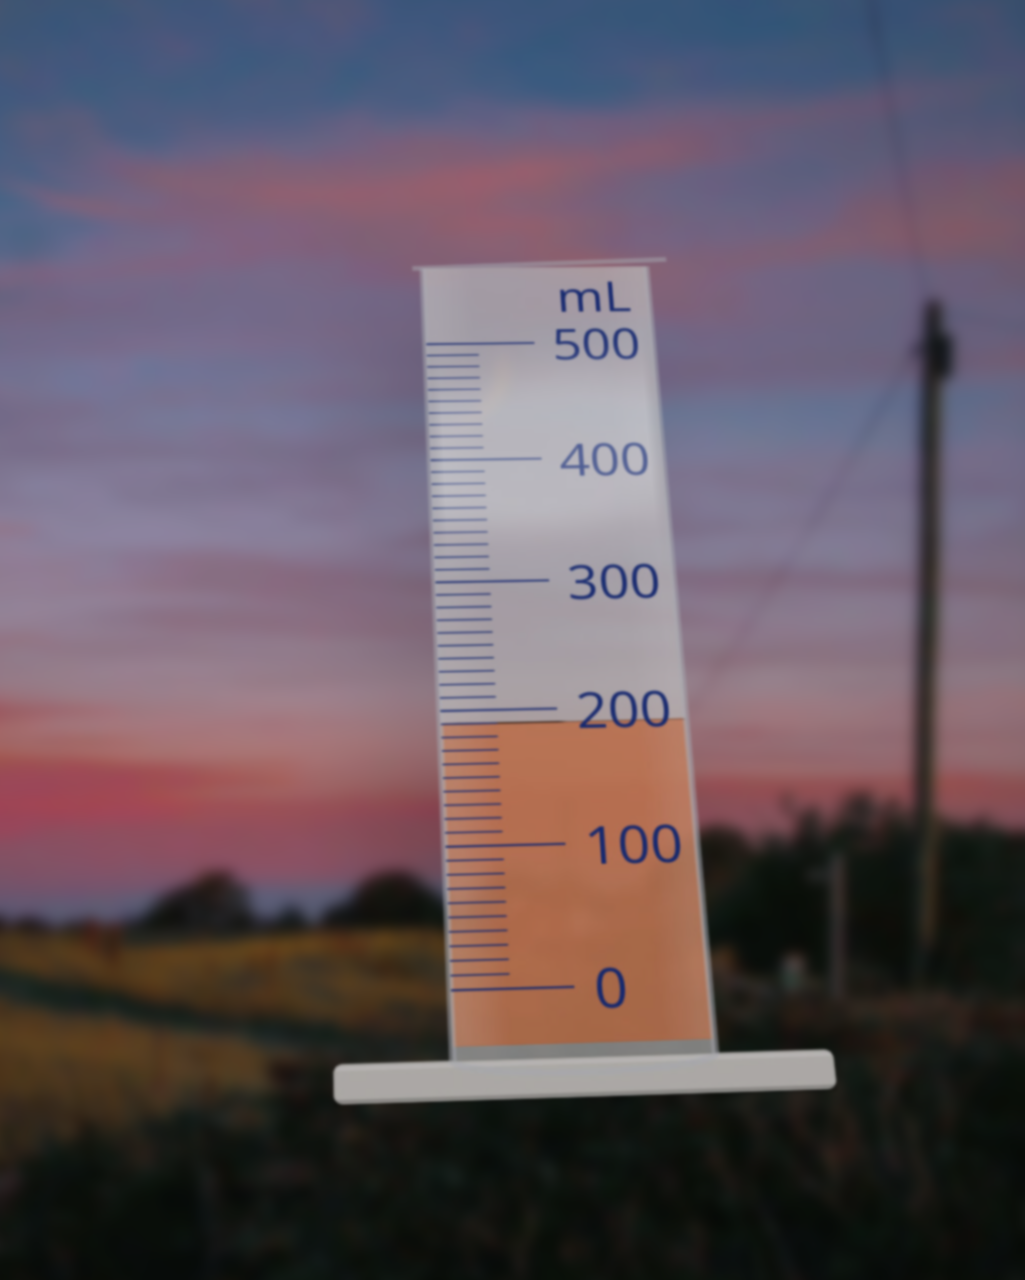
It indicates 190 mL
